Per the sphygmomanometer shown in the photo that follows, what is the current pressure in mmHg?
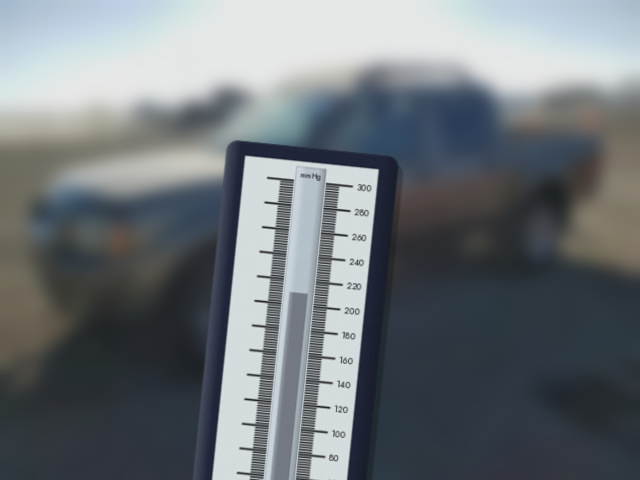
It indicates 210 mmHg
